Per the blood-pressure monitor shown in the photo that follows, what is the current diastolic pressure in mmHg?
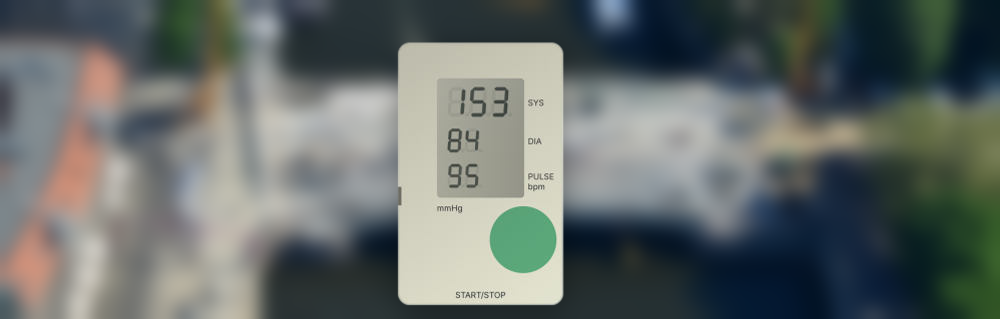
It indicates 84 mmHg
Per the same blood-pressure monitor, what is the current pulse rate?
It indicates 95 bpm
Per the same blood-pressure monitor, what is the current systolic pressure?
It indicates 153 mmHg
